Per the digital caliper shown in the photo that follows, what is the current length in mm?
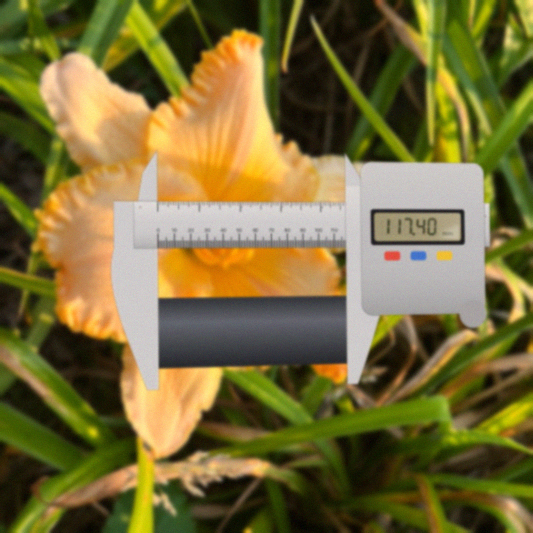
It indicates 117.40 mm
